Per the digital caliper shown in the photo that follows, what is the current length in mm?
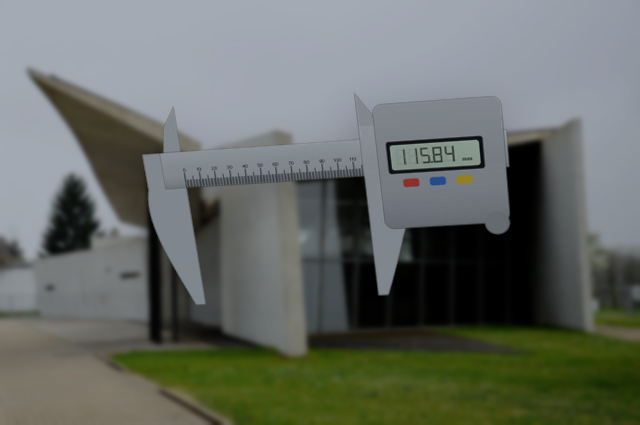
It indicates 115.84 mm
